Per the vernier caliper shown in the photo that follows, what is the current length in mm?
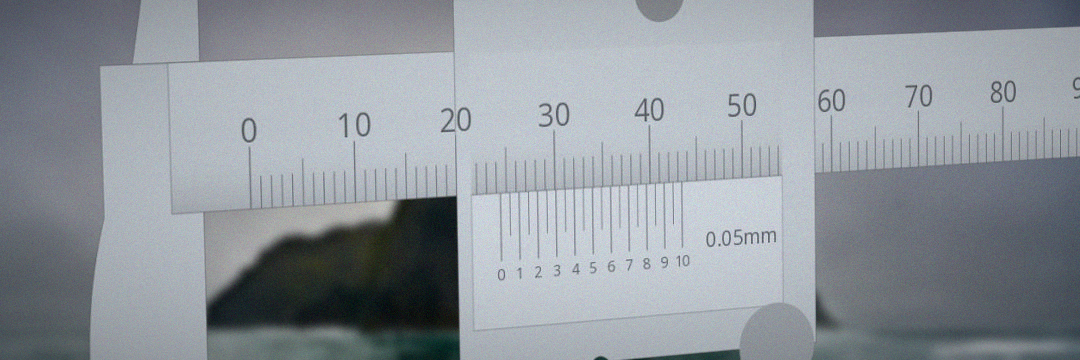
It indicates 24.4 mm
